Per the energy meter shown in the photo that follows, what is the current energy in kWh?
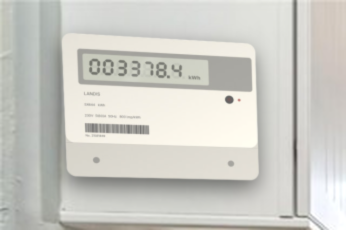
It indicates 3378.4 kWh
